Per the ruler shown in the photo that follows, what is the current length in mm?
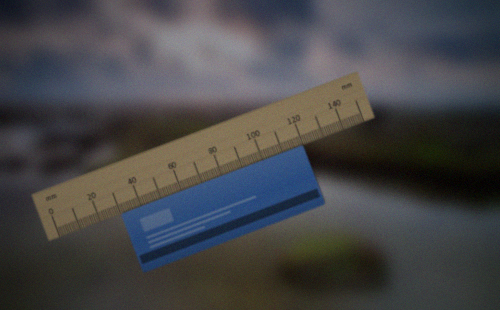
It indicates 90 mm
